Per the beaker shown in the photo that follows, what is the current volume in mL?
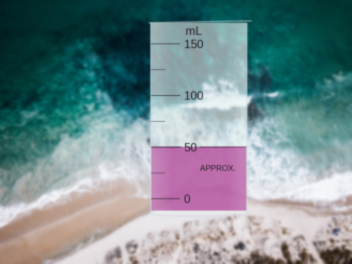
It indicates 50 mL
